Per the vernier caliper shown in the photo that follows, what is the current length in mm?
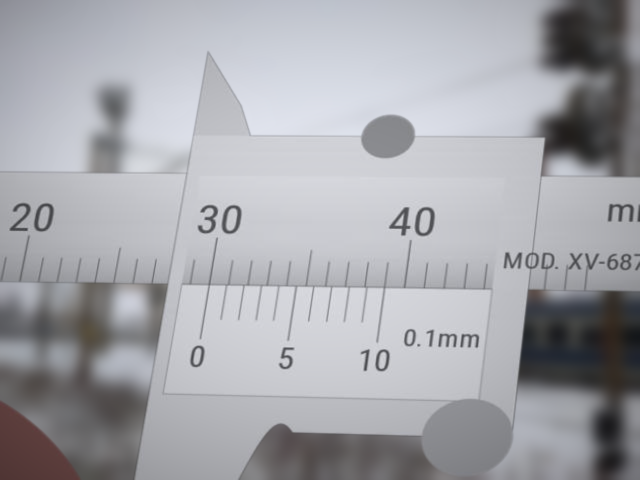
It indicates 30.0 mm
